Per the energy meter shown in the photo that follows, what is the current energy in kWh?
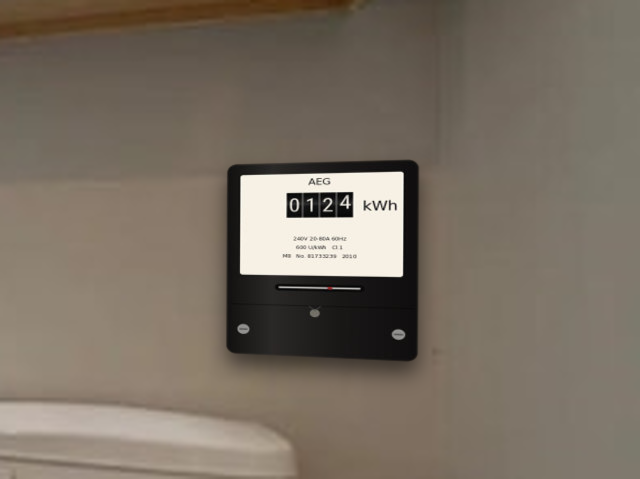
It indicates 124 kWh
